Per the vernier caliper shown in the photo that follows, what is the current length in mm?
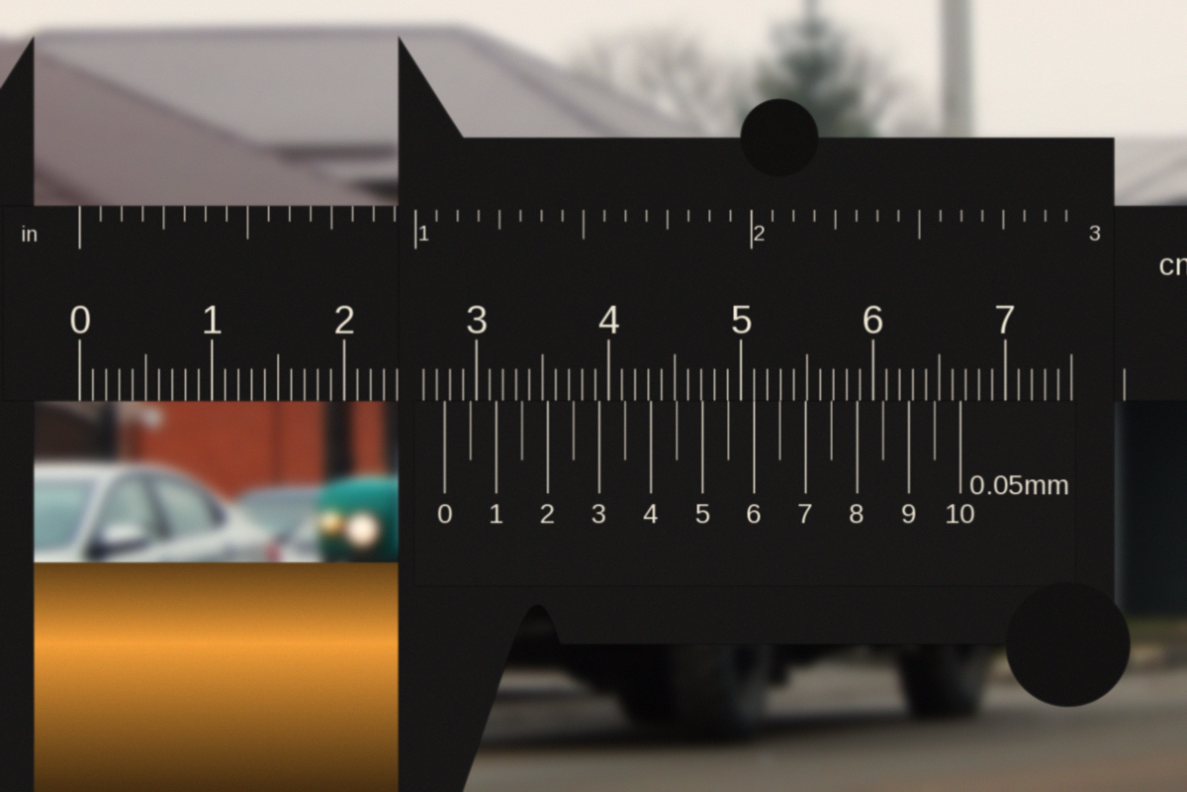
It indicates 27.6 mm
